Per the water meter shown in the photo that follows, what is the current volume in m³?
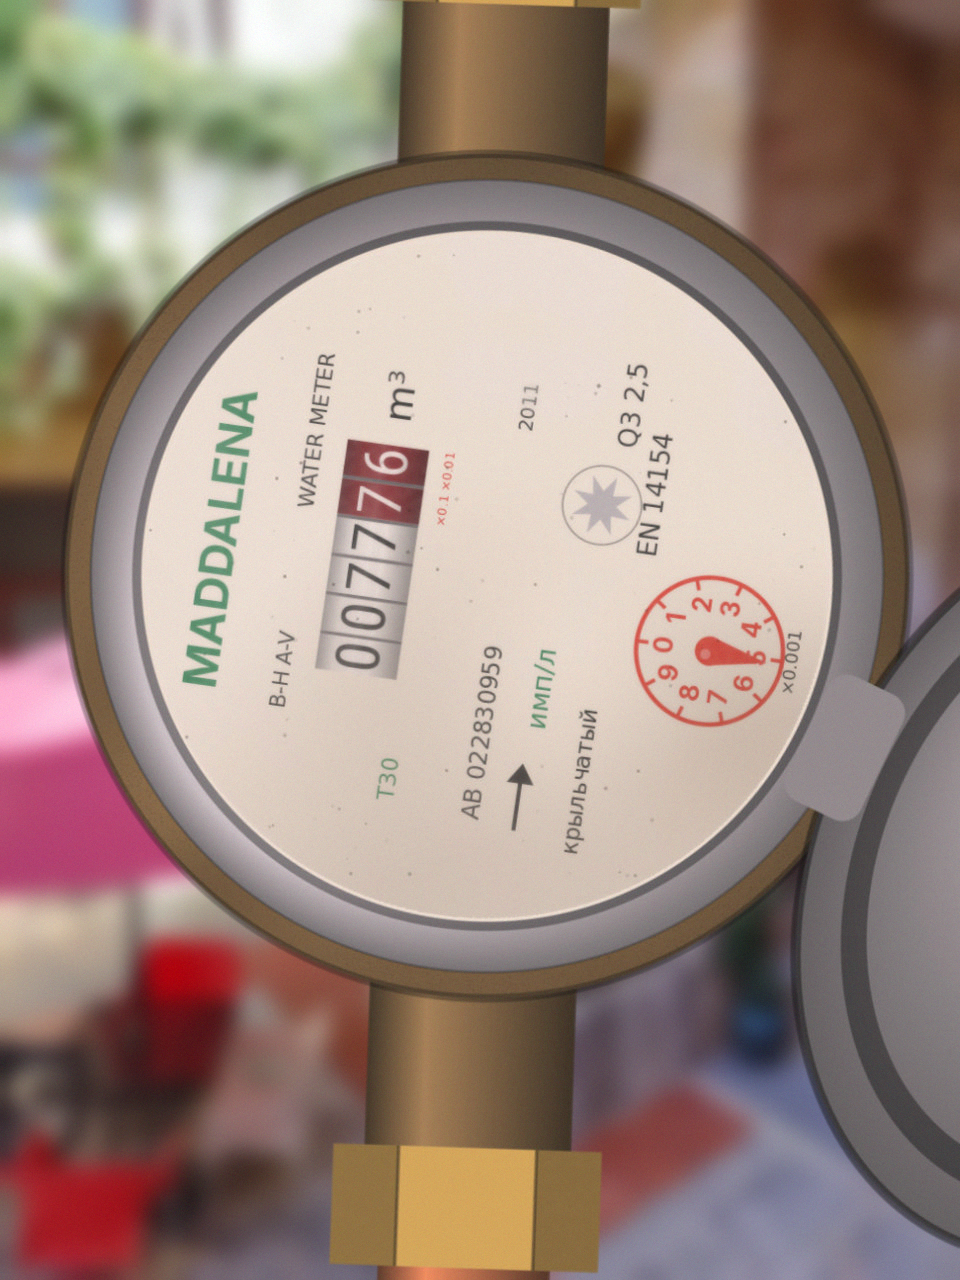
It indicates 77.765 m³
